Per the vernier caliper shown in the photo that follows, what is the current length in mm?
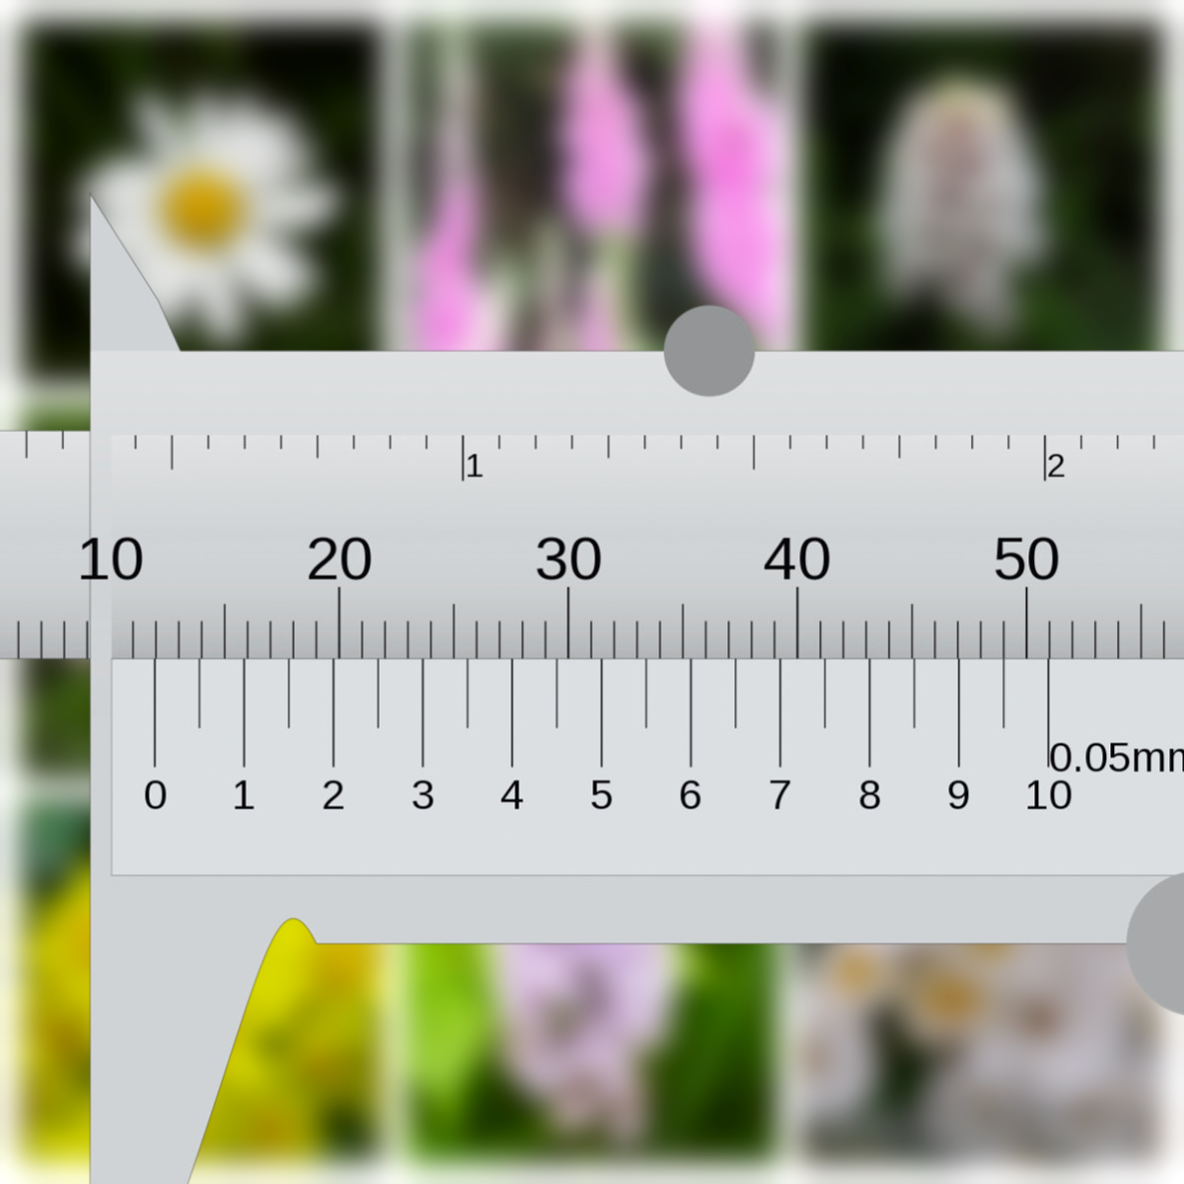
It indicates 11.95 mm
